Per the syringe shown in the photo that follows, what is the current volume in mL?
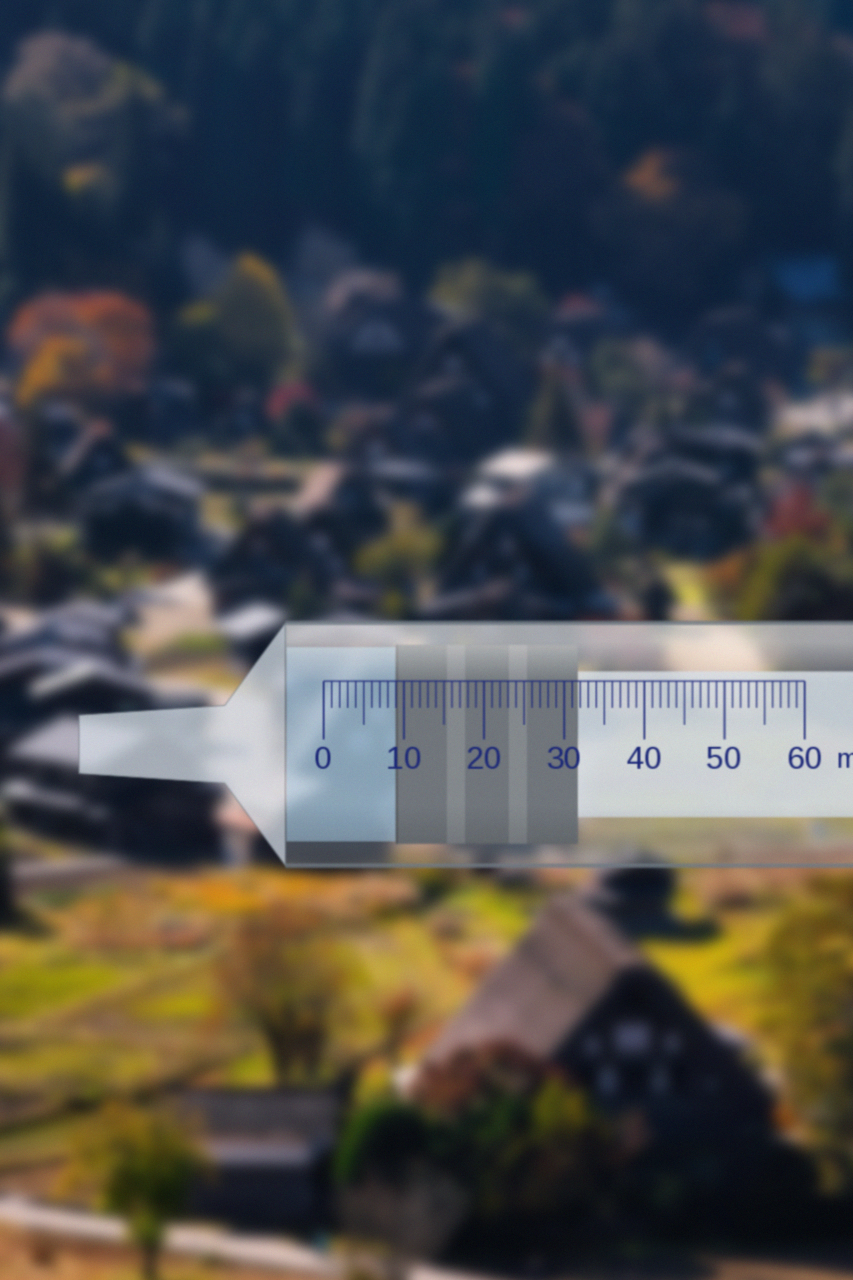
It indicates 9 mL
